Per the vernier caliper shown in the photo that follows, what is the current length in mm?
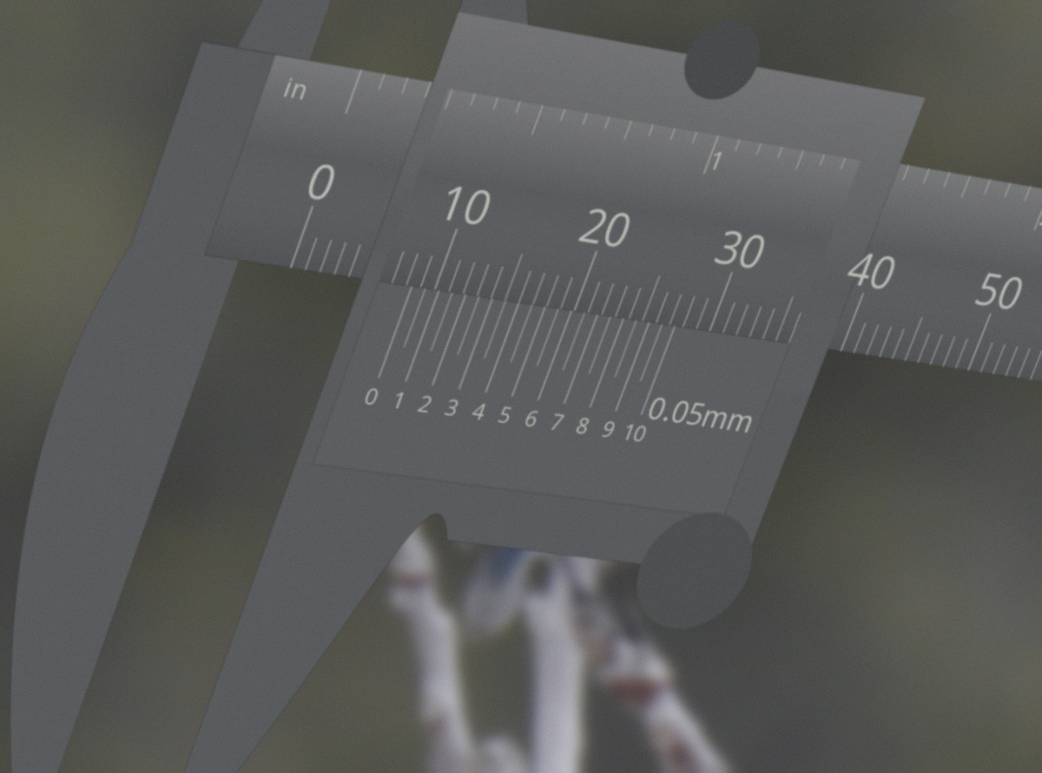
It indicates 8.4 mm
